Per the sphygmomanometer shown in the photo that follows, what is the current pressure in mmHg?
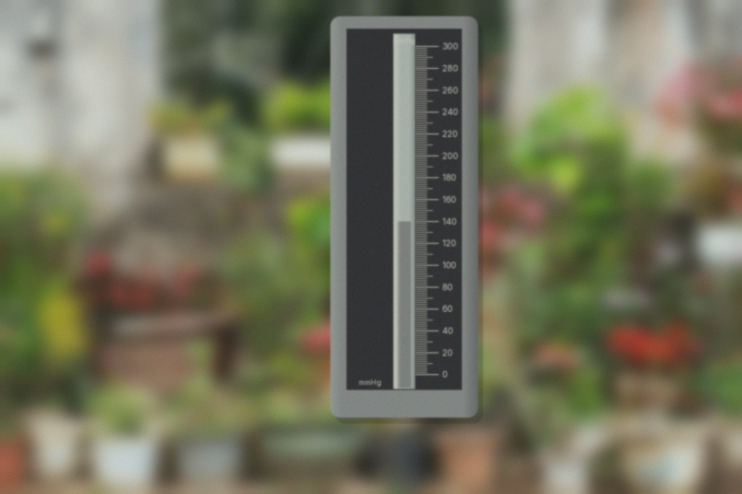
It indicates 140 mmHg
